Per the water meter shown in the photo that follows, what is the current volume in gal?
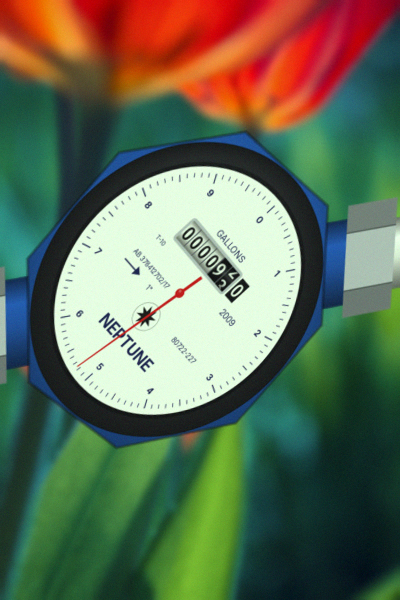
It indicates 925.2 gal
